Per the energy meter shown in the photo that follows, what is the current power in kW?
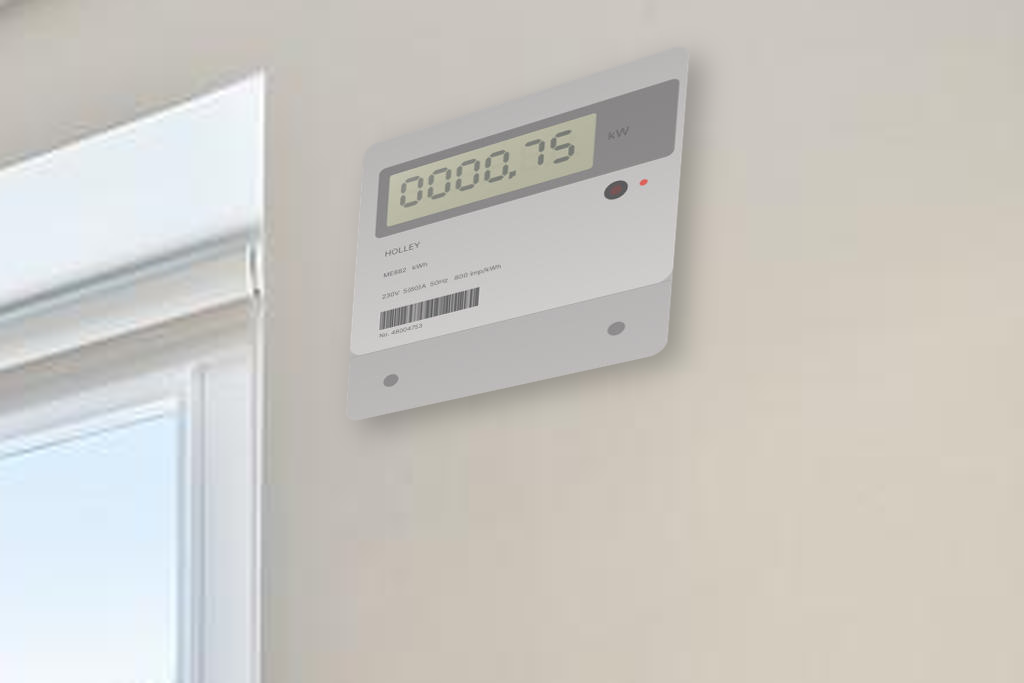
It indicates 0.75 kW
